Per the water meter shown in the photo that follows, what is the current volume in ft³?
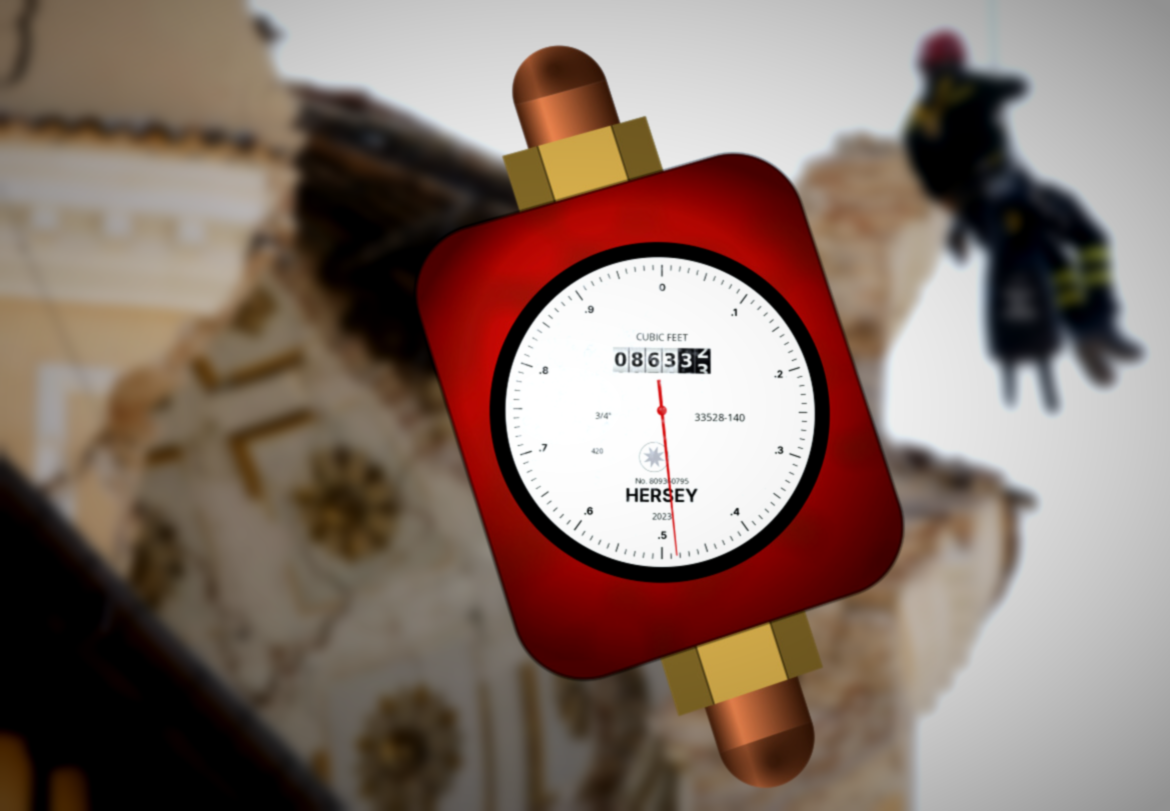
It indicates 86332.48 ft³
